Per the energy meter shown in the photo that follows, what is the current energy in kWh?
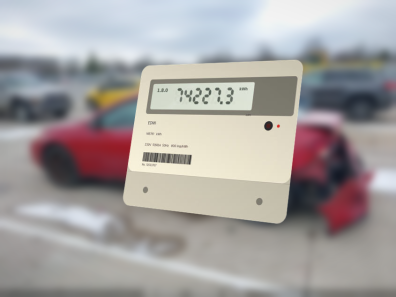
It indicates 74227.3 kWh
